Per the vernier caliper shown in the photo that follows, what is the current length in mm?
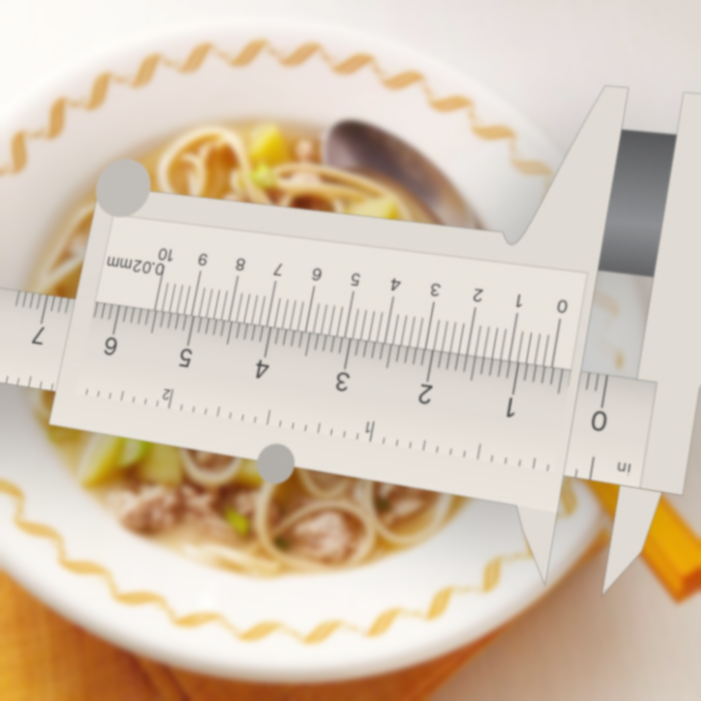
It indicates 6.2 mm
